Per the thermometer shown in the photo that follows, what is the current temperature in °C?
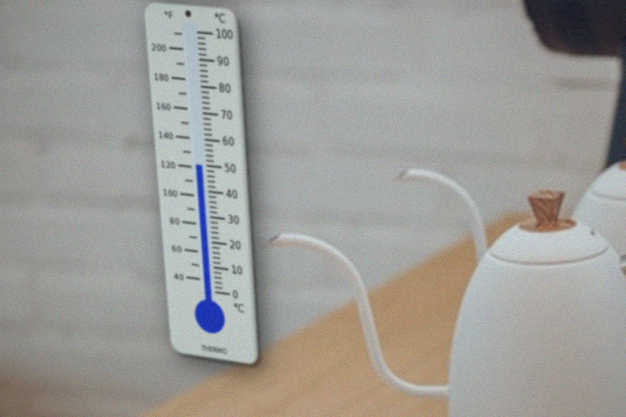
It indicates 50 °C
